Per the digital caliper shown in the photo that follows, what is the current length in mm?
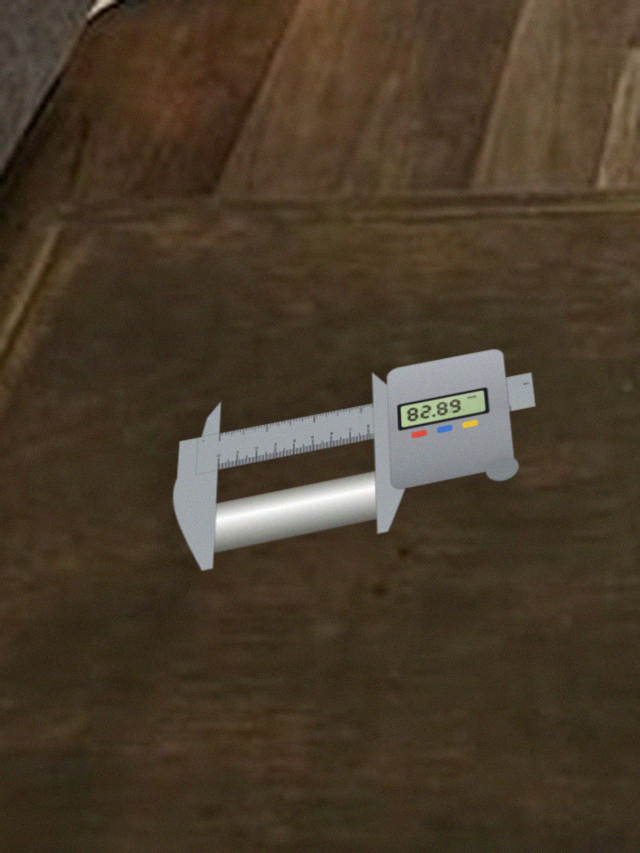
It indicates 82.89 mm
